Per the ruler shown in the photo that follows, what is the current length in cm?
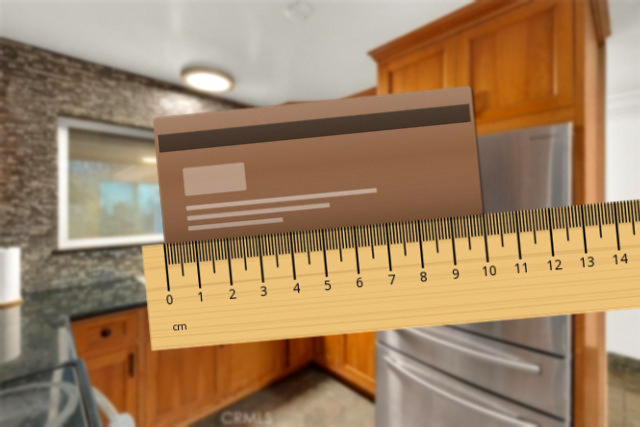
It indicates 10 cm
